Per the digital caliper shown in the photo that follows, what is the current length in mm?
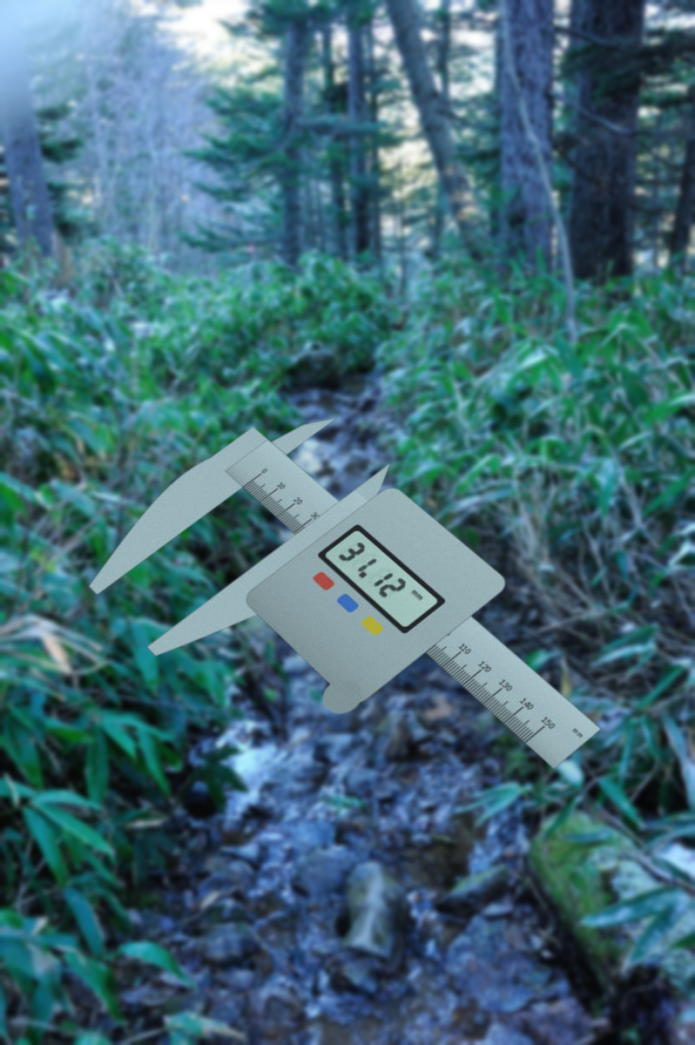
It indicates 31.12 mm
